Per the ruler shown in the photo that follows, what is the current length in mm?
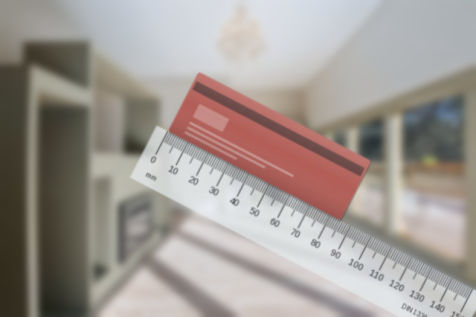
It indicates 85 mm
